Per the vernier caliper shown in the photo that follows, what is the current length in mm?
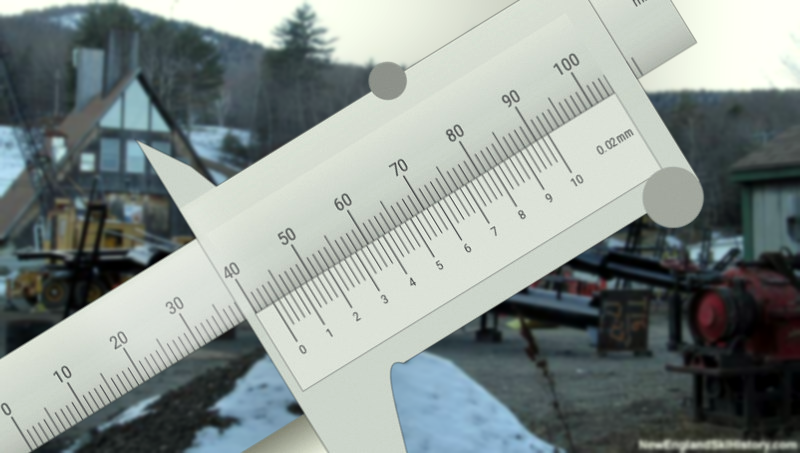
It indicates 43.0 mm
